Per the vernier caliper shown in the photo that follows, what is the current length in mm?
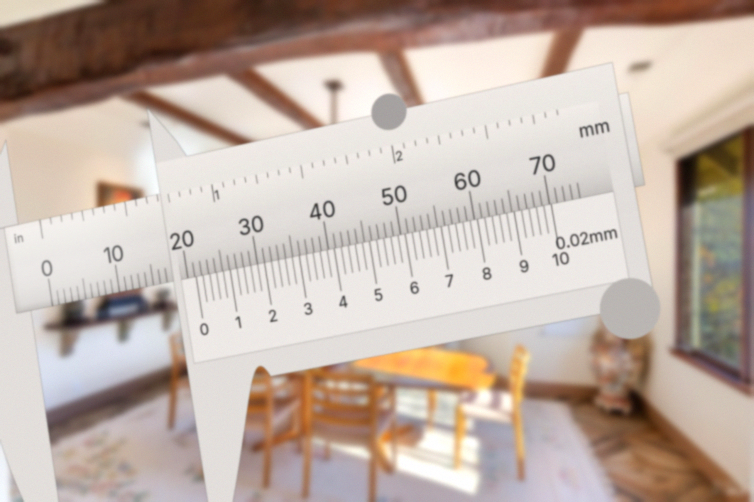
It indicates 21.2 mm
